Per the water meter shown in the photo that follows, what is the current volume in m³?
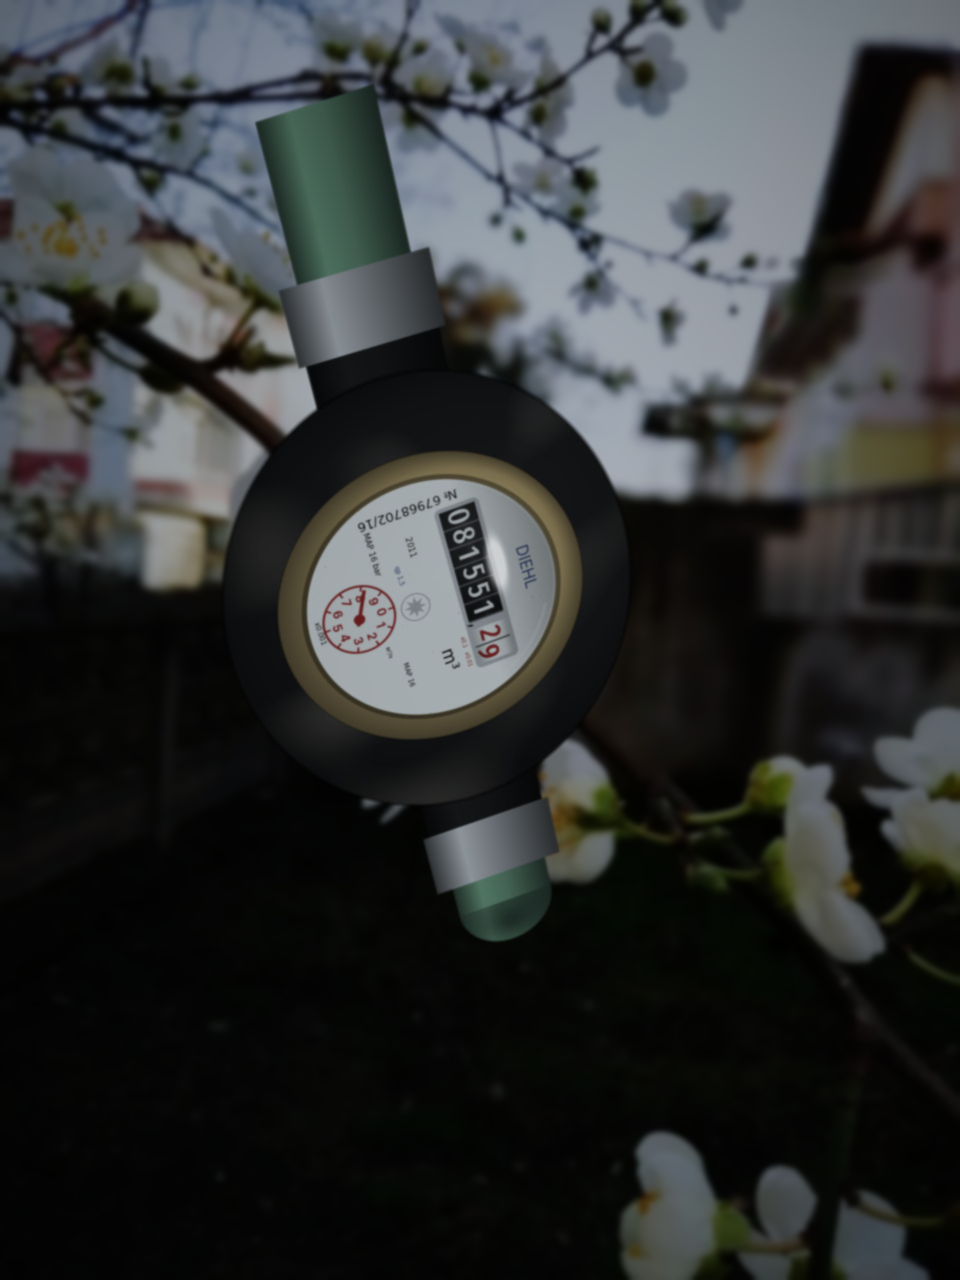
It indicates 81551.288 m³
